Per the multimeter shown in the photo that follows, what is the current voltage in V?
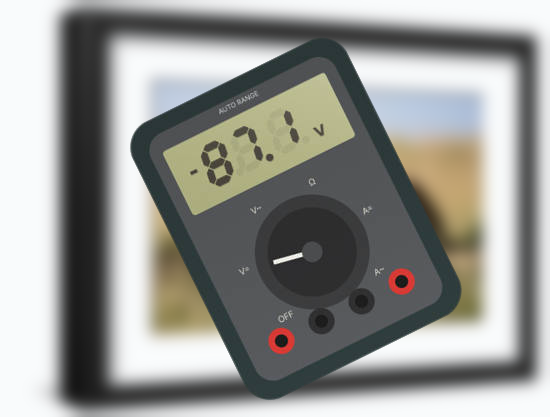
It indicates -87.1 V
